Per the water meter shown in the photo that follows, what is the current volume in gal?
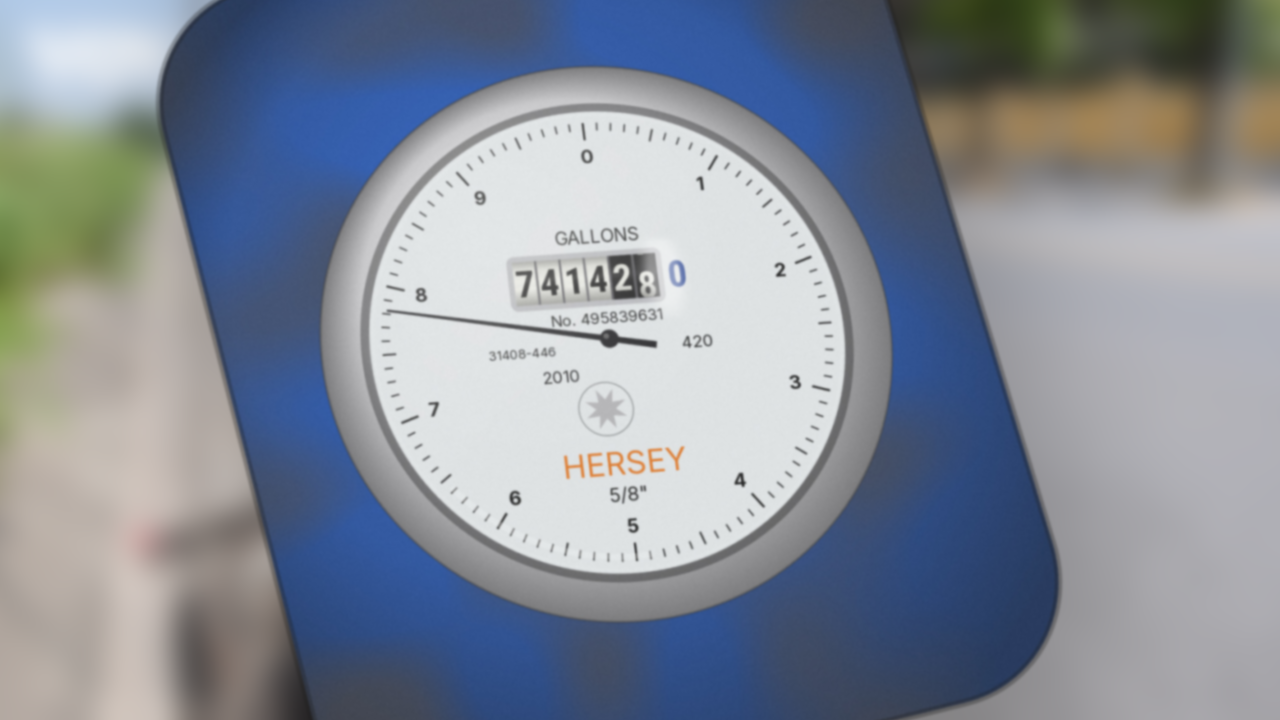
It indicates 7414277.8 gal
